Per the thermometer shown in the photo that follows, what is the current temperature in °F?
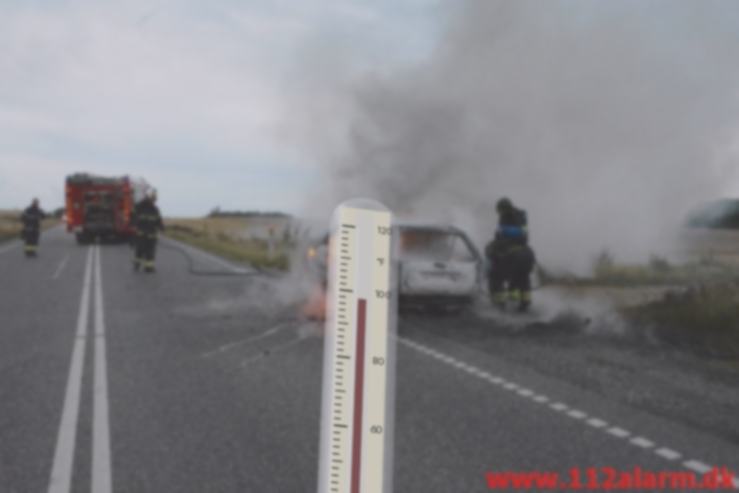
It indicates 98 °F
